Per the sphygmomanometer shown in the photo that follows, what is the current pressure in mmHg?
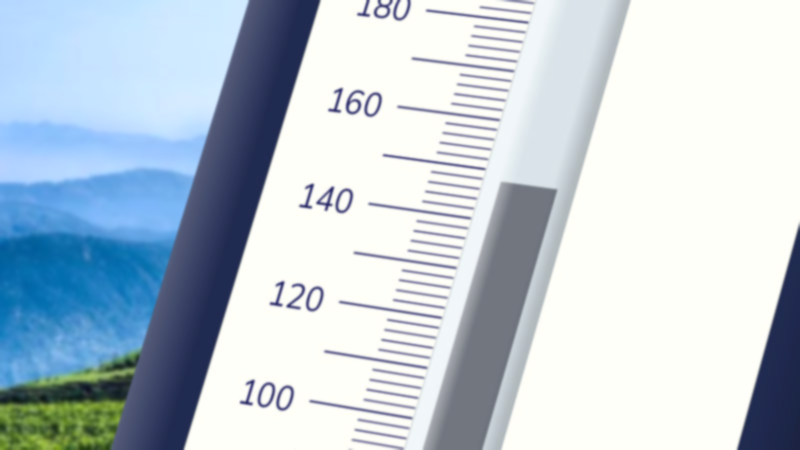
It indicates 148 mmHg
